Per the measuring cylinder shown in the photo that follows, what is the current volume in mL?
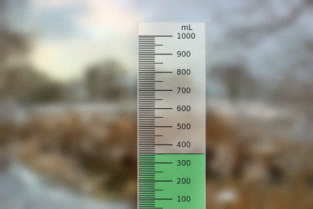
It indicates 350 mL
